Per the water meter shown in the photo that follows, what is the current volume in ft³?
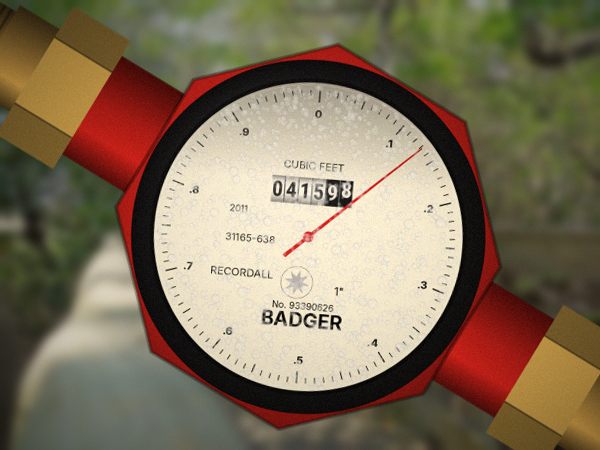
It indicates 41598.13 ft³
